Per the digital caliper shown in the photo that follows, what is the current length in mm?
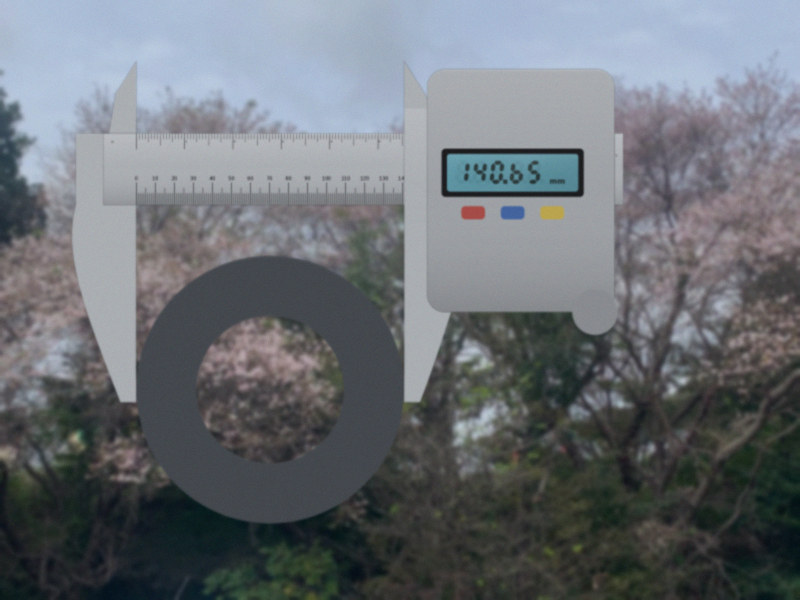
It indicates 140.65 mm
